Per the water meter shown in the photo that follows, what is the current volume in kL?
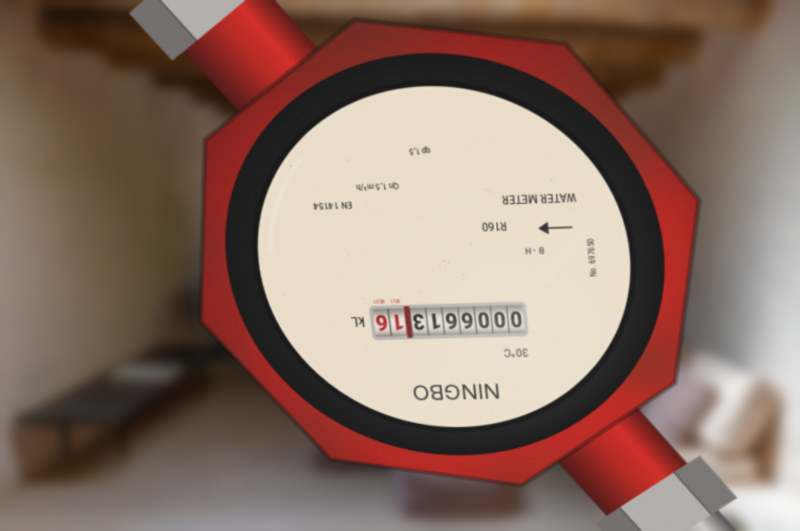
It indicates 6613.16 kL
